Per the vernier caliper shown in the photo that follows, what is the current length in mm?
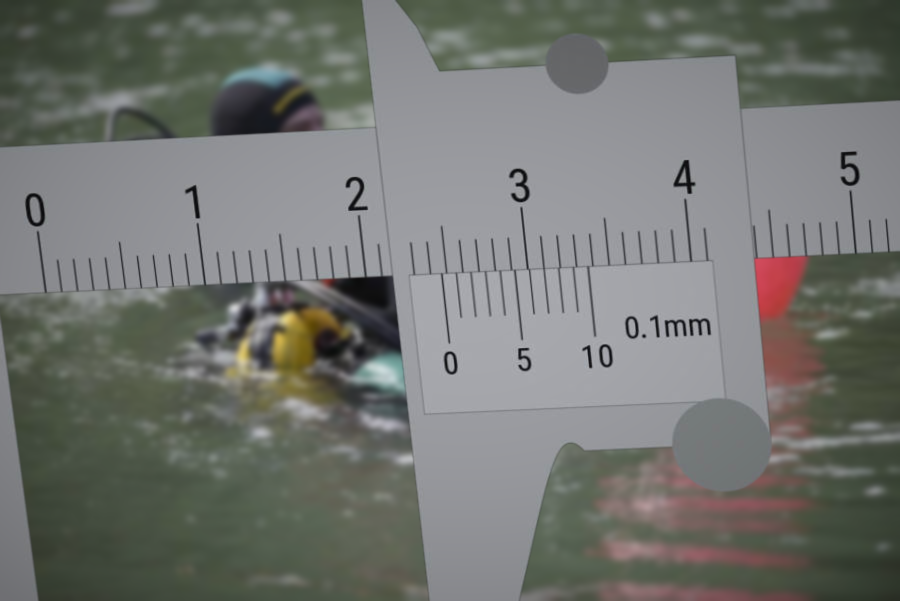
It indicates 24.7 mm
